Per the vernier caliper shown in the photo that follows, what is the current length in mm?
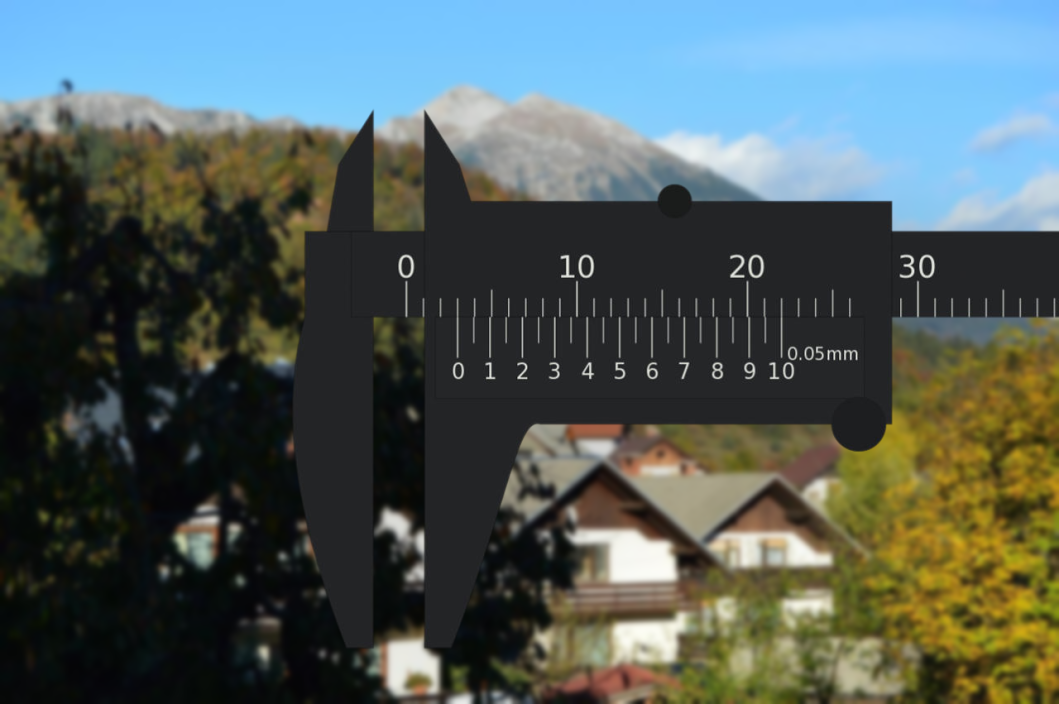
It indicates 3.0 mm
